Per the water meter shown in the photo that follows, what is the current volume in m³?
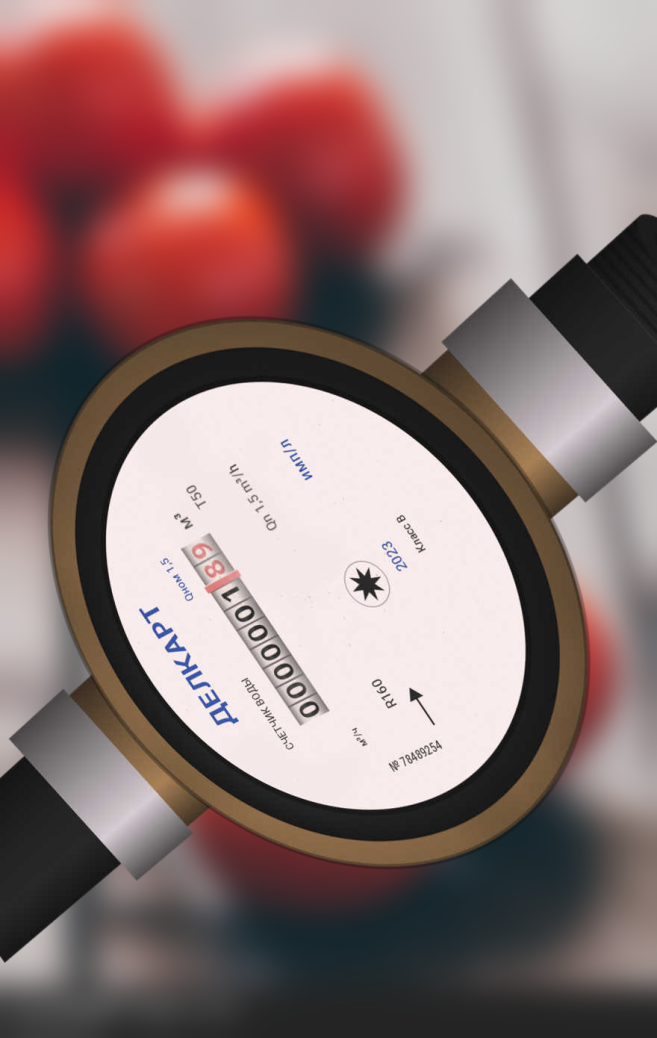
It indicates 1.89 m³
